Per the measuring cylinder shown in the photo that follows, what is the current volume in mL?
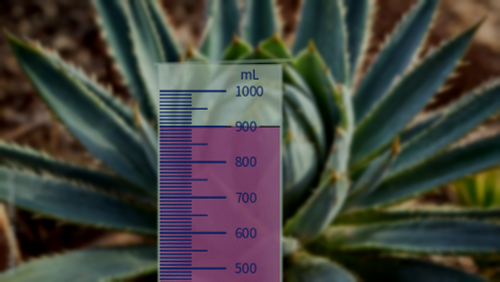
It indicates 900 mL
